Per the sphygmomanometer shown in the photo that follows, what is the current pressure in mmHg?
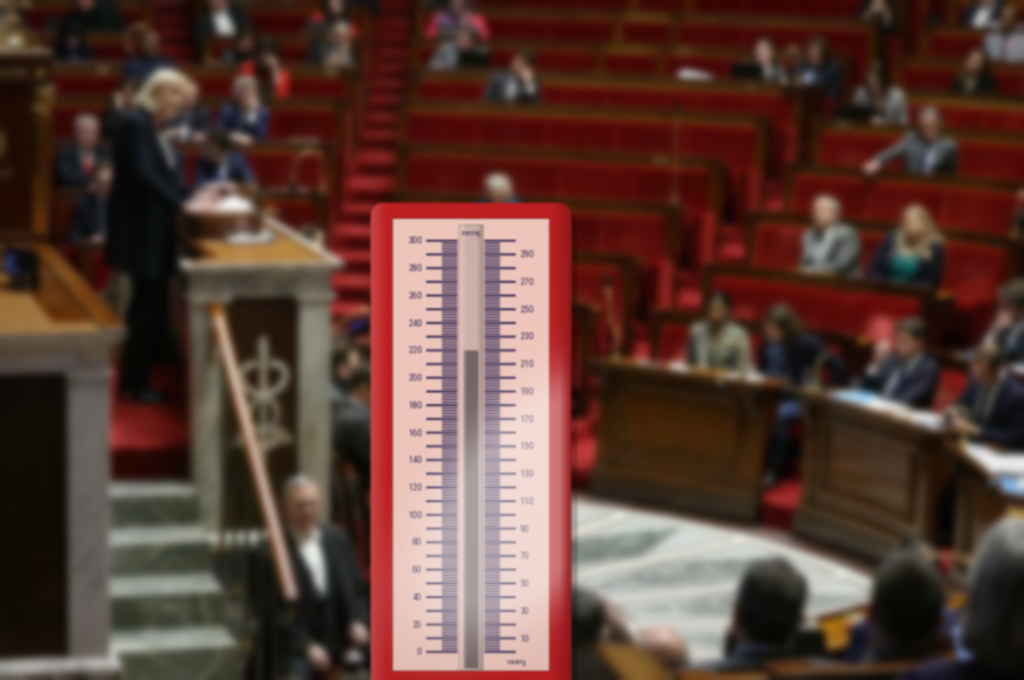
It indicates 220 mmHg
